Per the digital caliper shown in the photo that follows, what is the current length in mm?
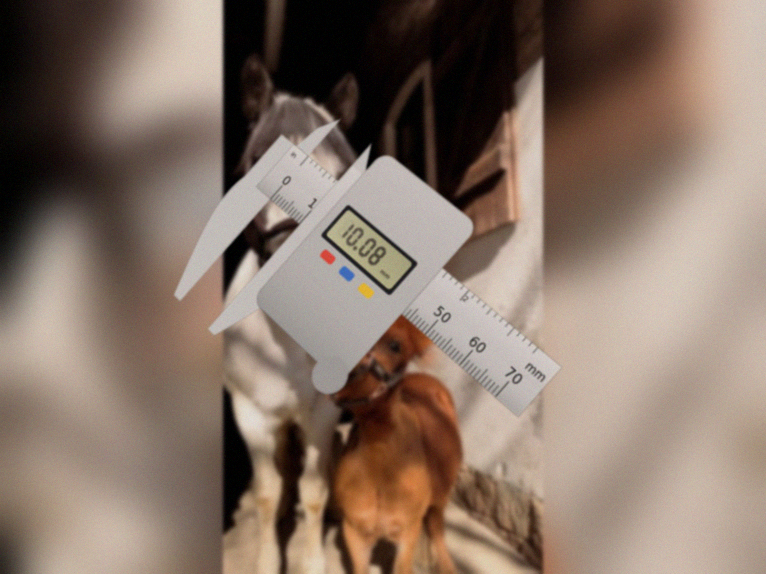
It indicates 10.08 mm
